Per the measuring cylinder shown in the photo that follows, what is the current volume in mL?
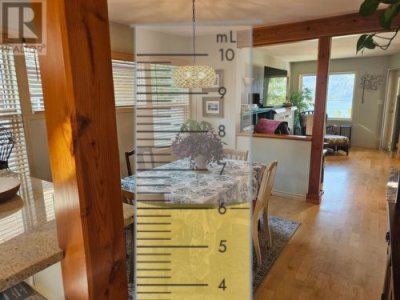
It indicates 6 mL
